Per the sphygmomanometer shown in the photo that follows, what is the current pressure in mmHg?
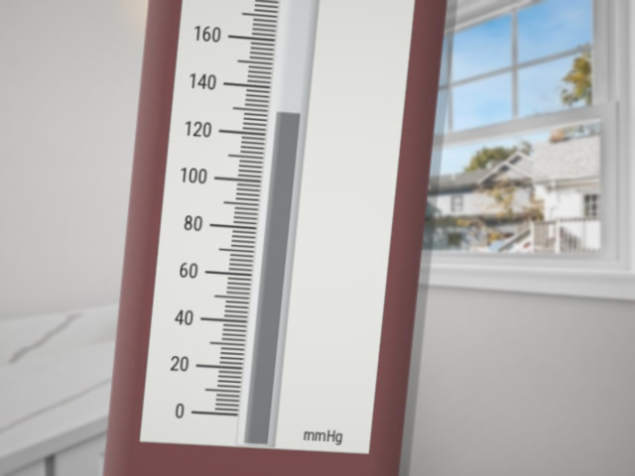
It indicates 130 mmHg
